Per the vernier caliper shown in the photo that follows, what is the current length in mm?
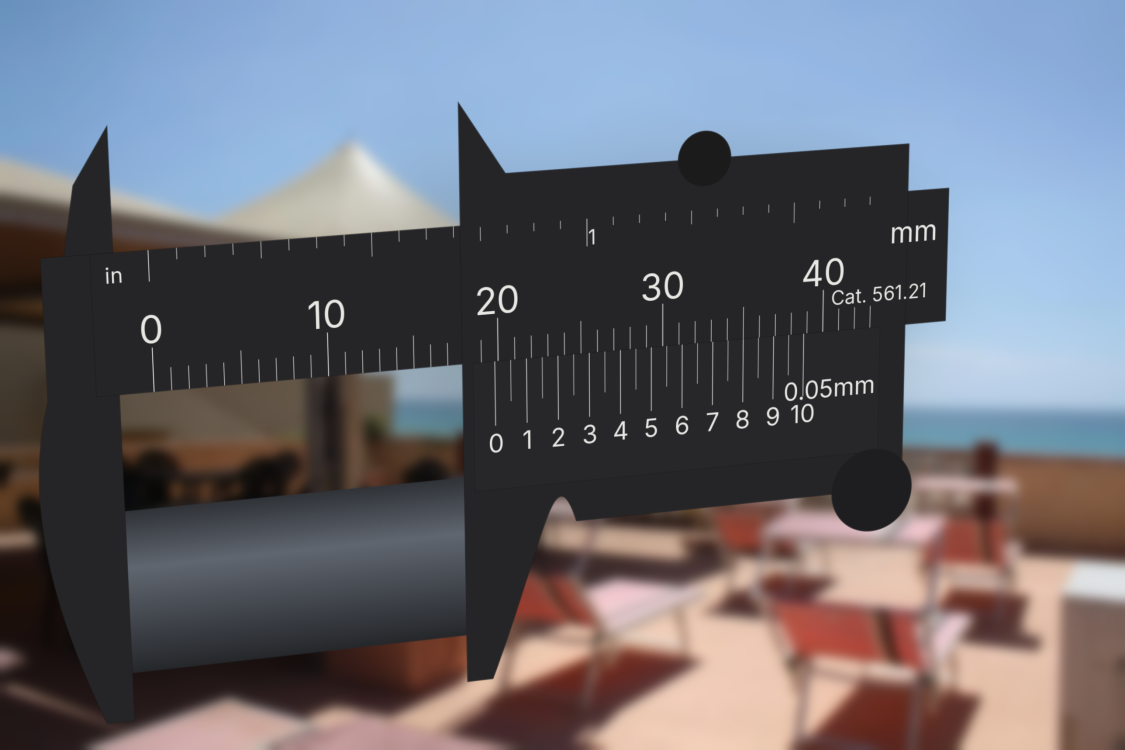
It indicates 19.8 mm
